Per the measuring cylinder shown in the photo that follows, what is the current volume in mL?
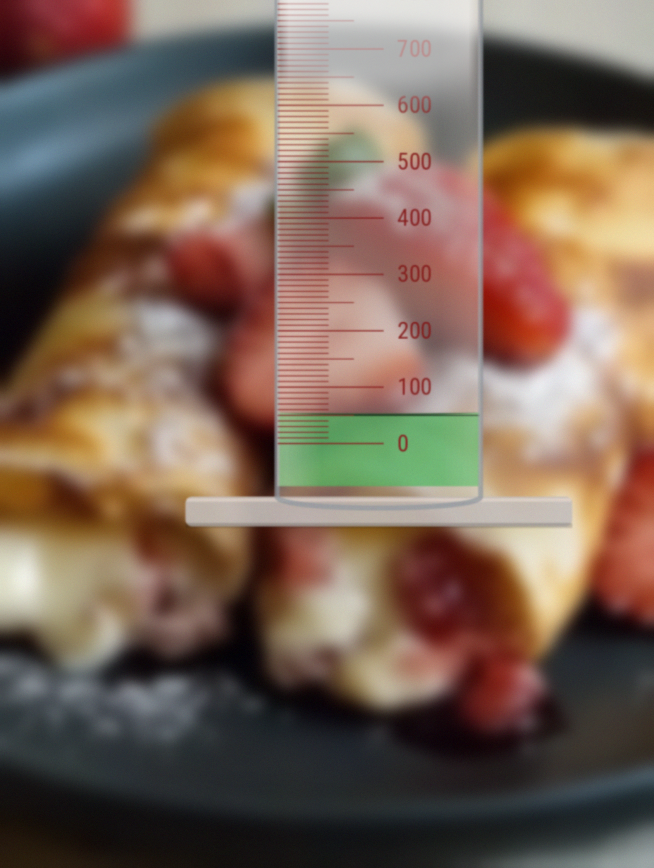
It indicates 50 mL
